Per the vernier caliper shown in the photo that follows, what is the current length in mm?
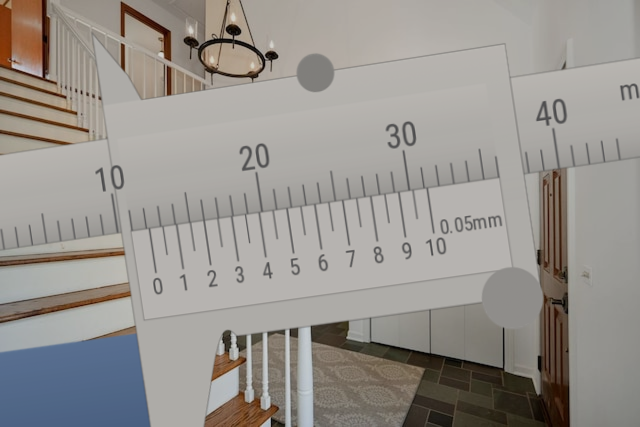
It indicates 12.2 mm
